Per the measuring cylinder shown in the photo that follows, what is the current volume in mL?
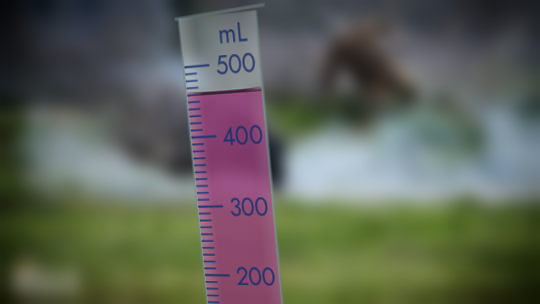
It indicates 460 mL
